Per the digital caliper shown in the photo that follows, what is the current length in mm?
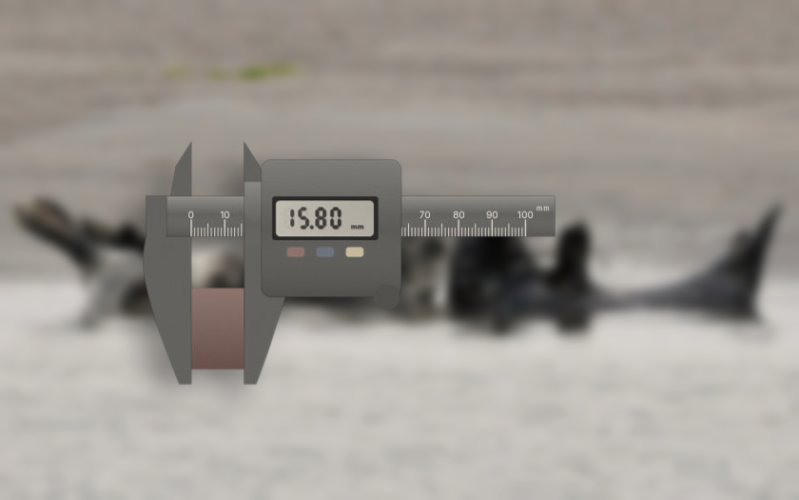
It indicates 15.80 mm
